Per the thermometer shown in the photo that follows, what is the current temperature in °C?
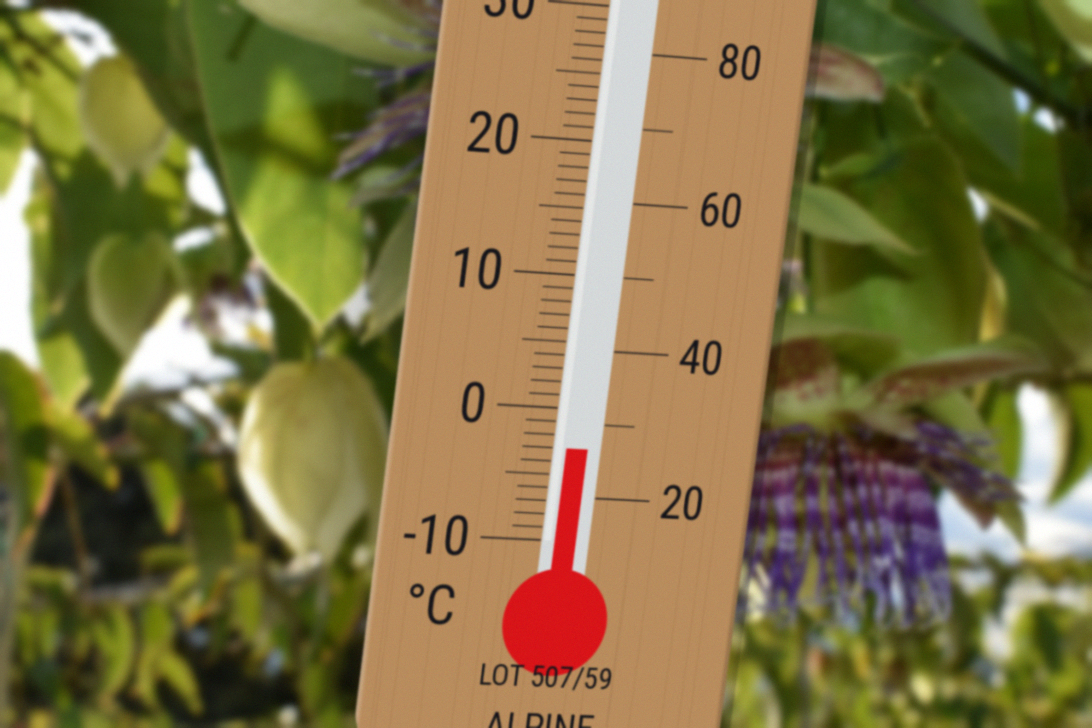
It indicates -3 °C
